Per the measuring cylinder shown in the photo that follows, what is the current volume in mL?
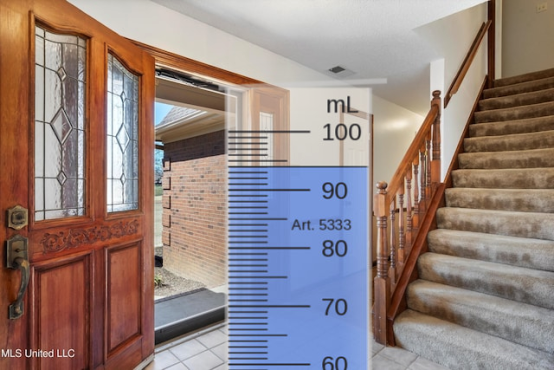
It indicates 94 mL
